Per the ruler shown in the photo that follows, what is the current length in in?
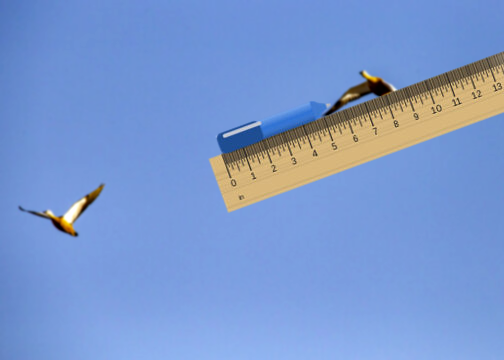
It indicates 5.5 in
